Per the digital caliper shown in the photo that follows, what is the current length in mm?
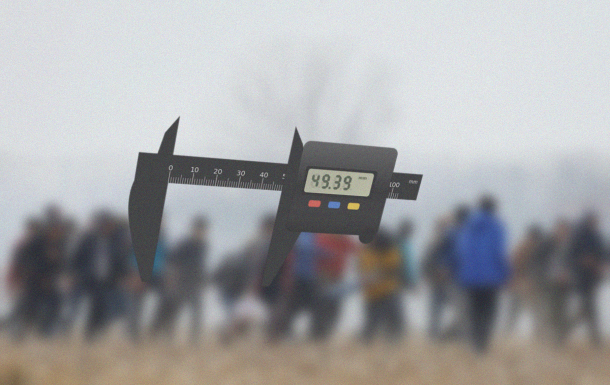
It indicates 49.39 mm
